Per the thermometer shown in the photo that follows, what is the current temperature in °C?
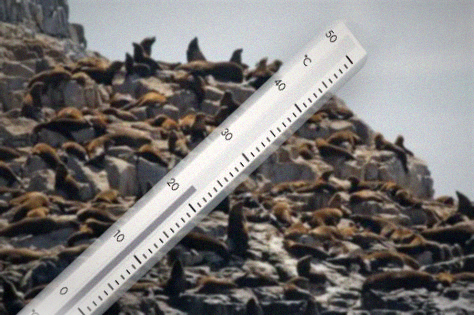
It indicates 22 °C
